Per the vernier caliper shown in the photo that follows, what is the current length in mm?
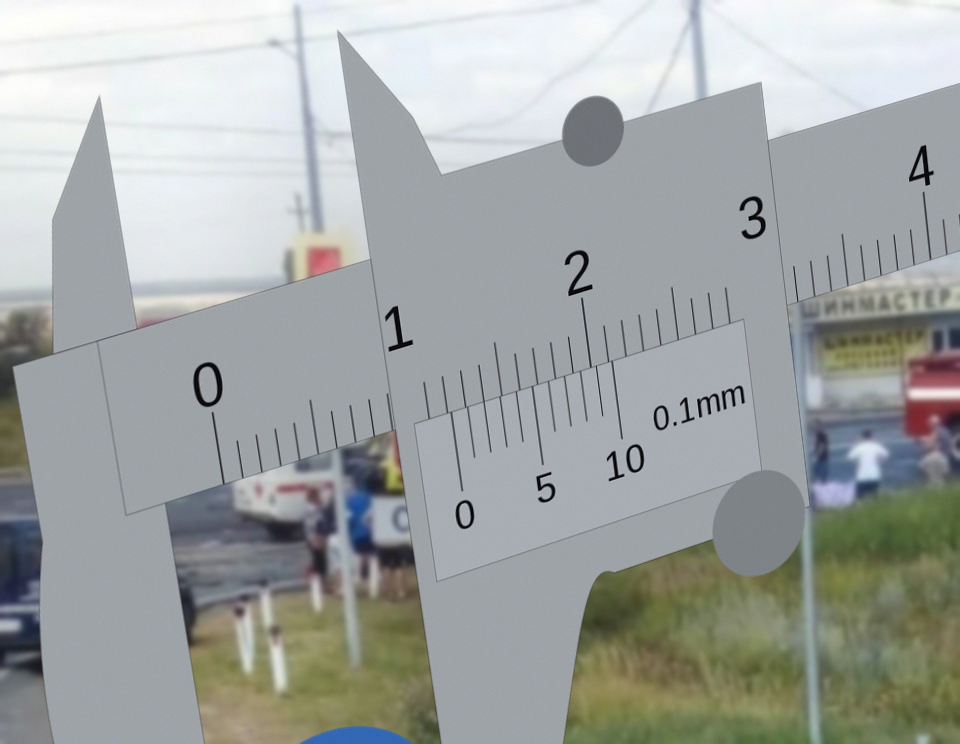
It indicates 12.2 mm
